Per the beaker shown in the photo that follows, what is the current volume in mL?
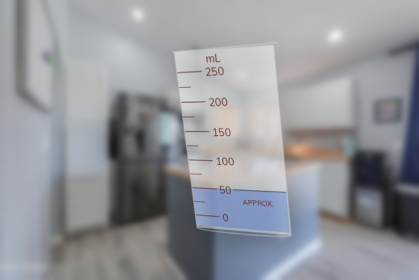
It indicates 50 mL
